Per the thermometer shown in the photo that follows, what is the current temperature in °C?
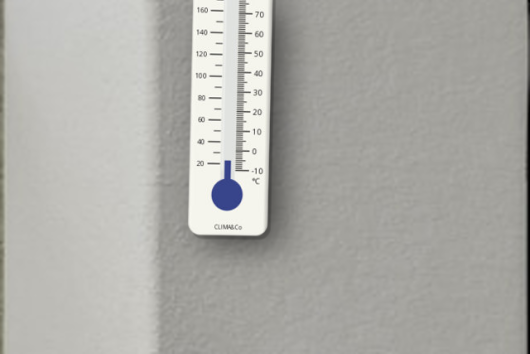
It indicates -5 °C
